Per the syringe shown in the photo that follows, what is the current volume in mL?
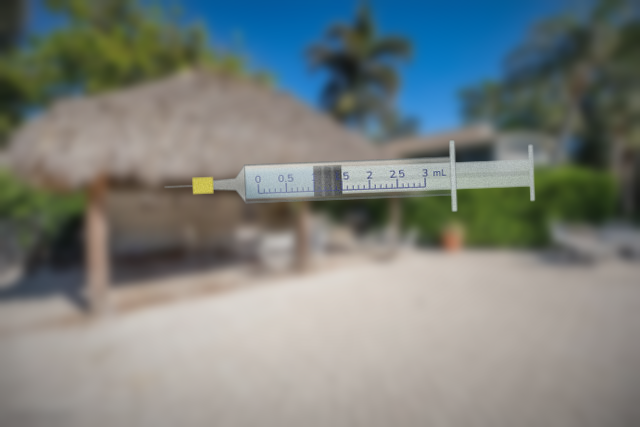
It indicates 1 mL
